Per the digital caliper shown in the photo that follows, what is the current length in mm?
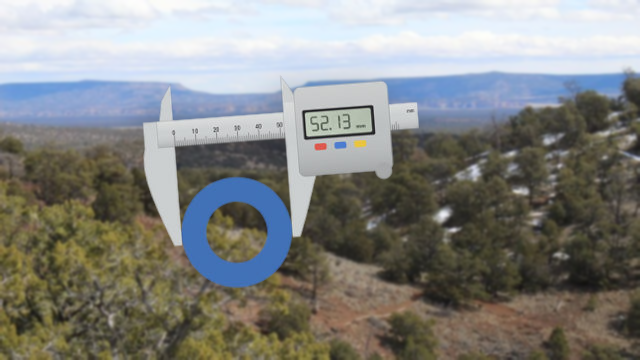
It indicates 52.13 mm
